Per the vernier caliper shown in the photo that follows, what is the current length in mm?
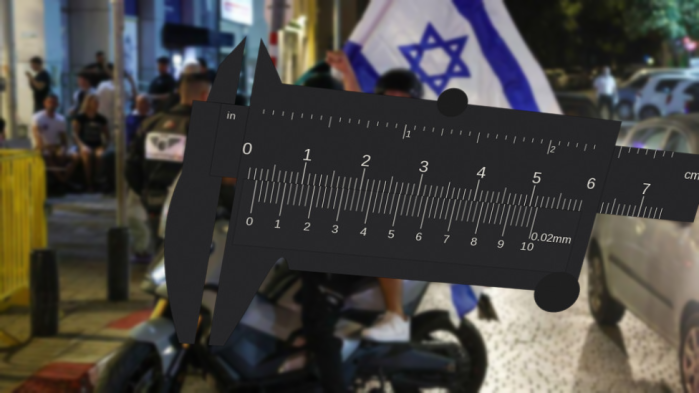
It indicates 2.4 mm
